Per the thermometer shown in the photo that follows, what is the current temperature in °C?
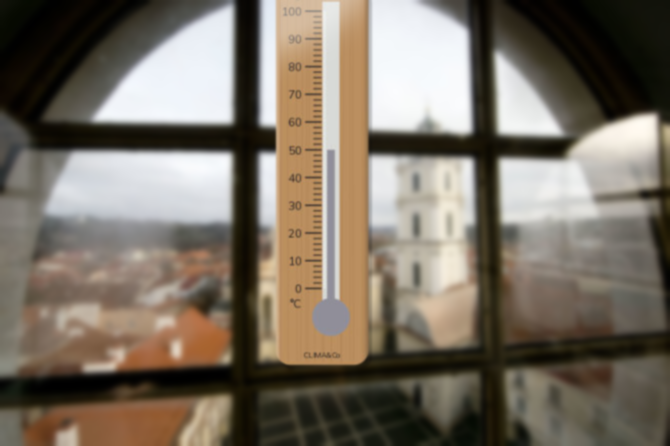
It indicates 50 °C
